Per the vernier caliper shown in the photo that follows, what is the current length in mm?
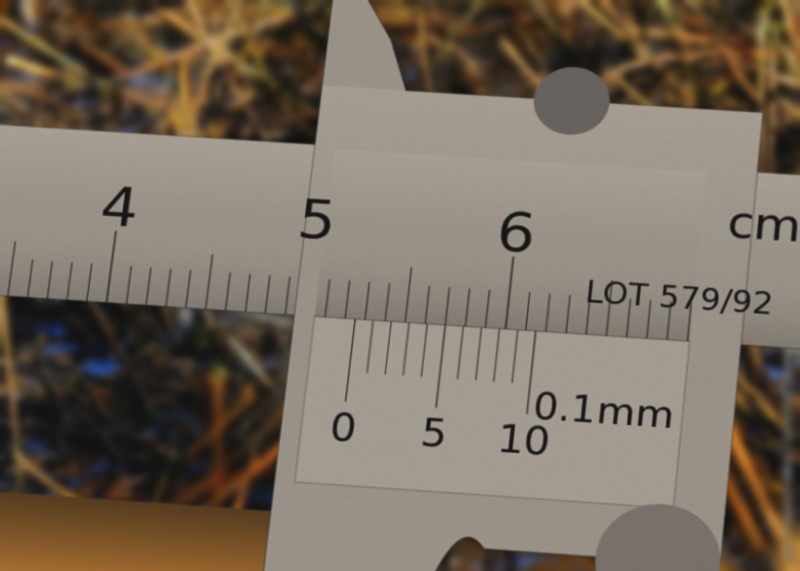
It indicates 52.5 mm
